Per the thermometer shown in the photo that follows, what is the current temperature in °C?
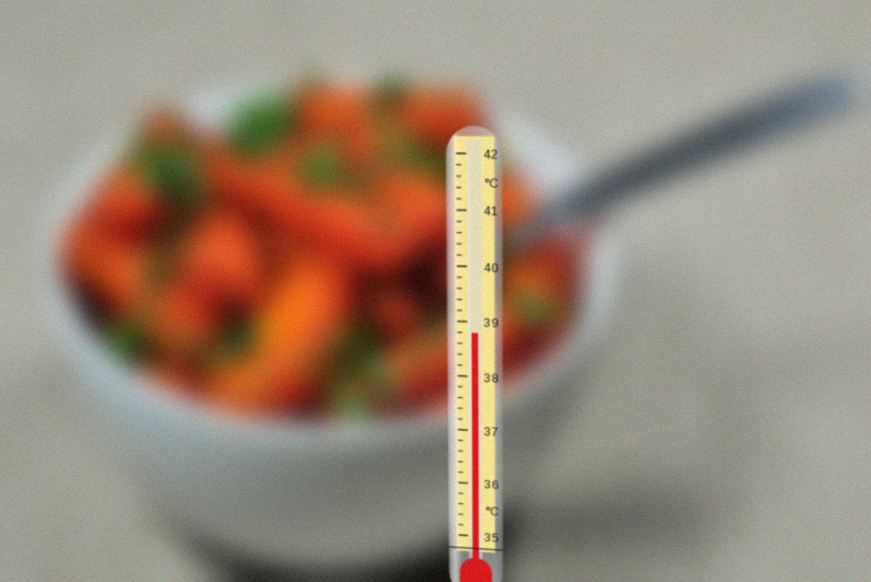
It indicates 38.8 °C
